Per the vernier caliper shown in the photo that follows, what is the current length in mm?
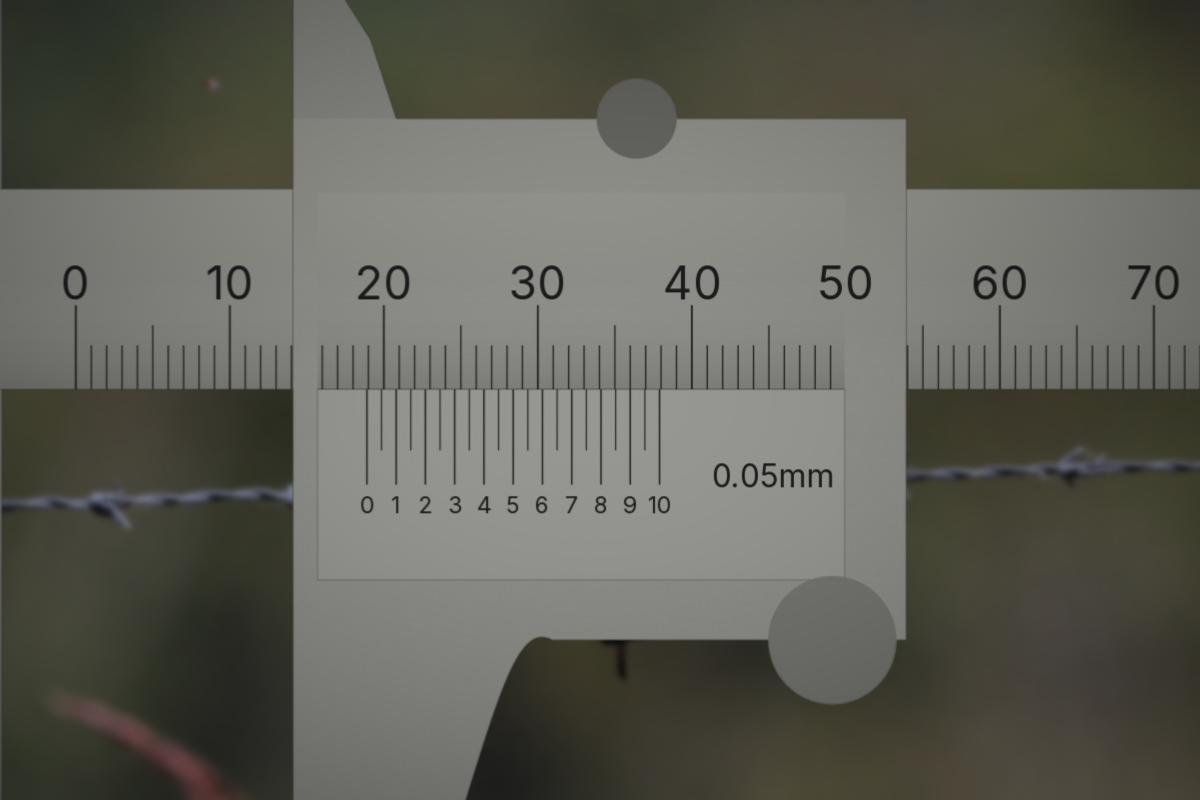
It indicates 18.9 mm
